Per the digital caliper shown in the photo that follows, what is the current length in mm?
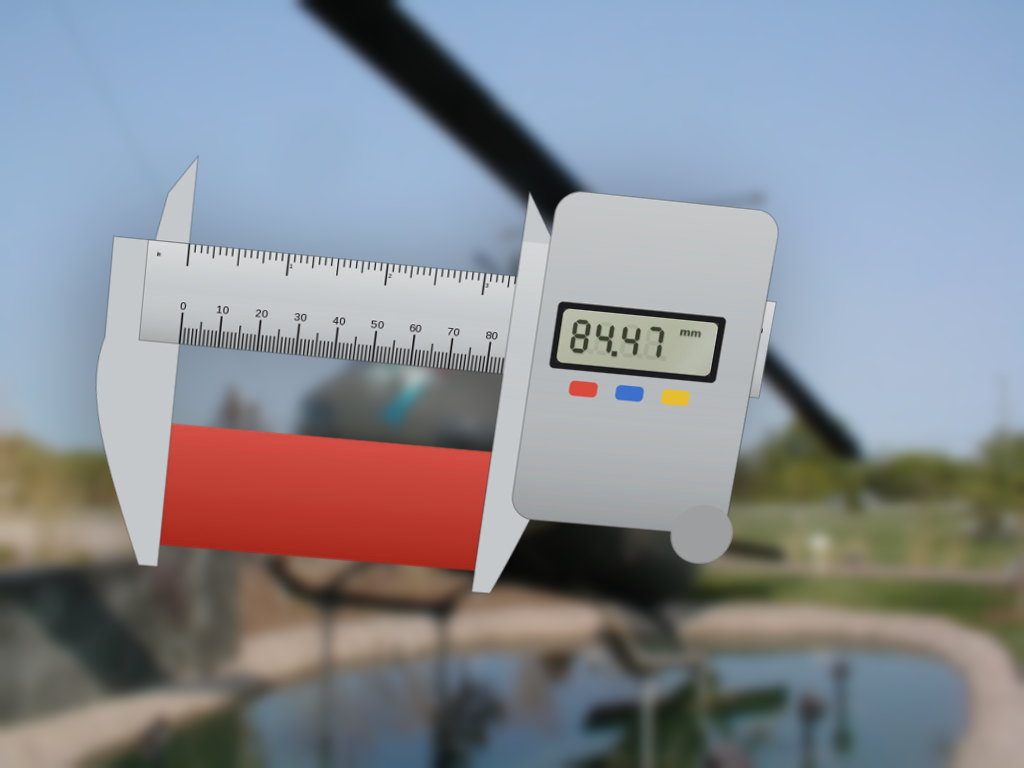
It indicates 84.47 mm
